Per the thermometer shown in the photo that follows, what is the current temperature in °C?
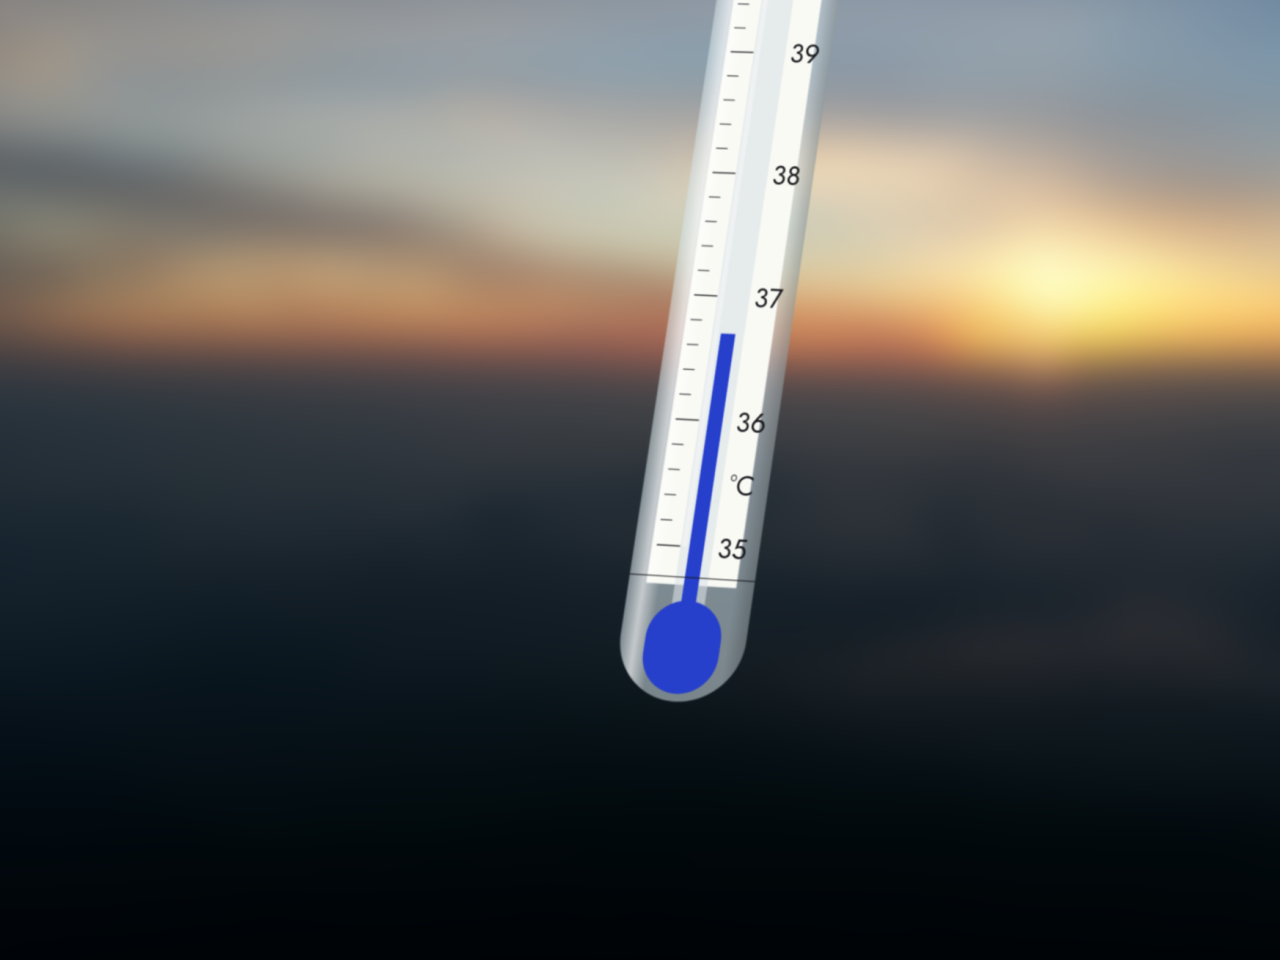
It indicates 36.7 °C
